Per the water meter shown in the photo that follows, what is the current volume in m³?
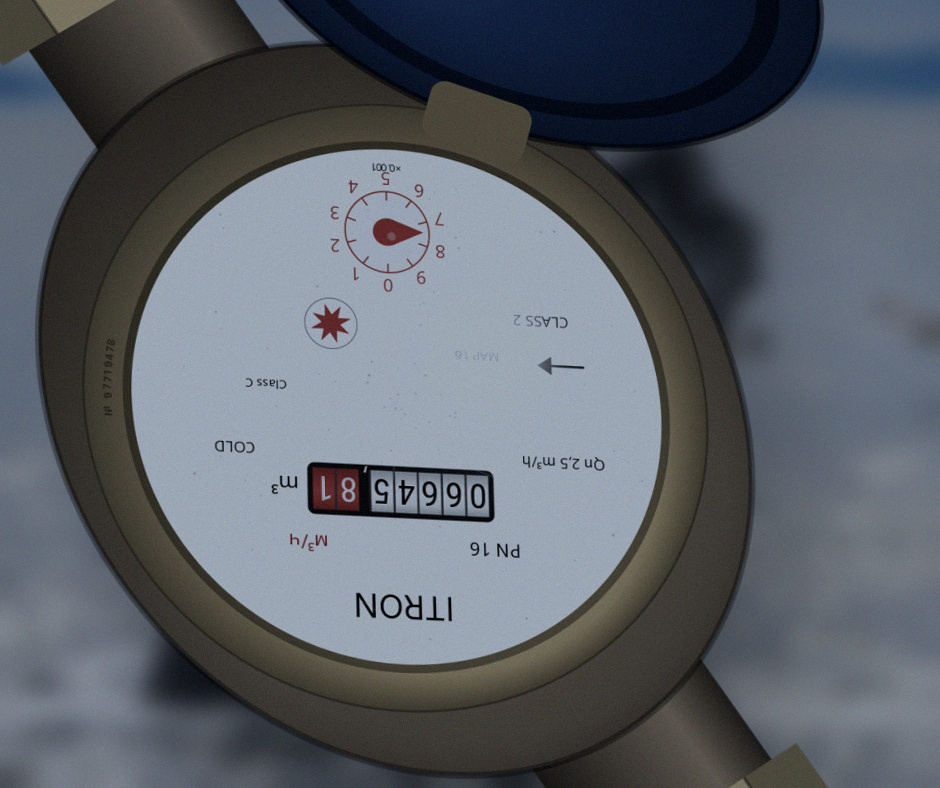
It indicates 6645.817 m³
